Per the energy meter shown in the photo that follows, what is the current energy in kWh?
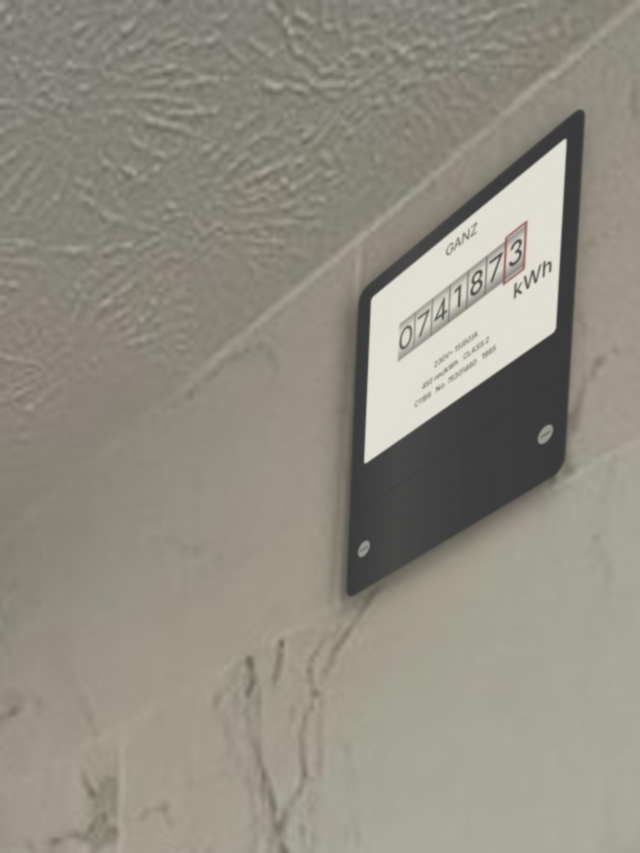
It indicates 74187.3 kWh
